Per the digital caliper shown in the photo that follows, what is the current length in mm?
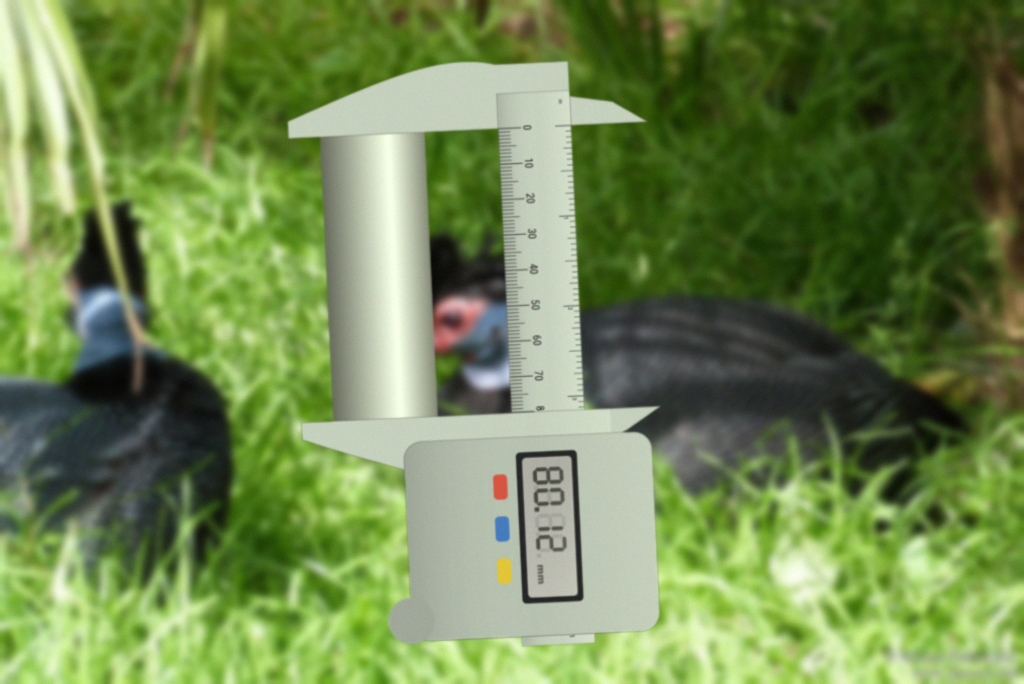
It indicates 80.12 mm
